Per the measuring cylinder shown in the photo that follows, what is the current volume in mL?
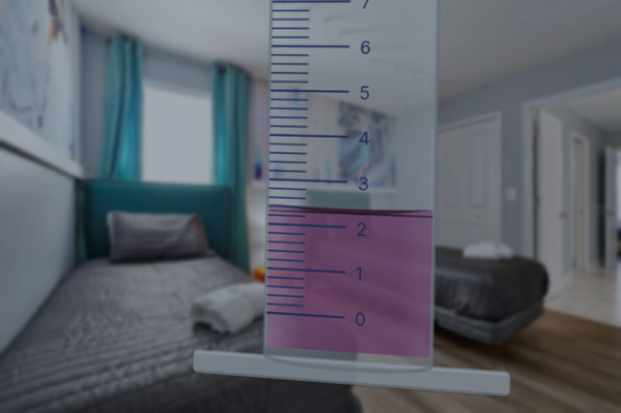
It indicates 2.3 mL
